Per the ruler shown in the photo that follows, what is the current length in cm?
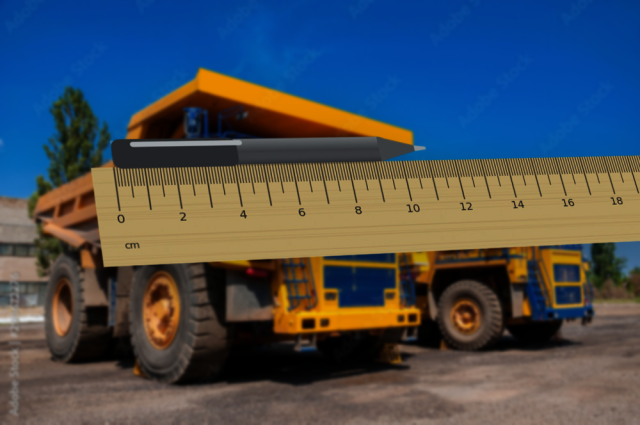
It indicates 11 cm
